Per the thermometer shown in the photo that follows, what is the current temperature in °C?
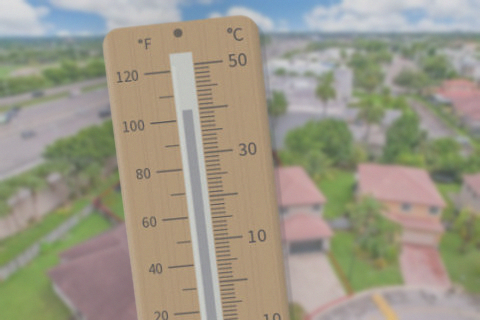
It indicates 40 °C
